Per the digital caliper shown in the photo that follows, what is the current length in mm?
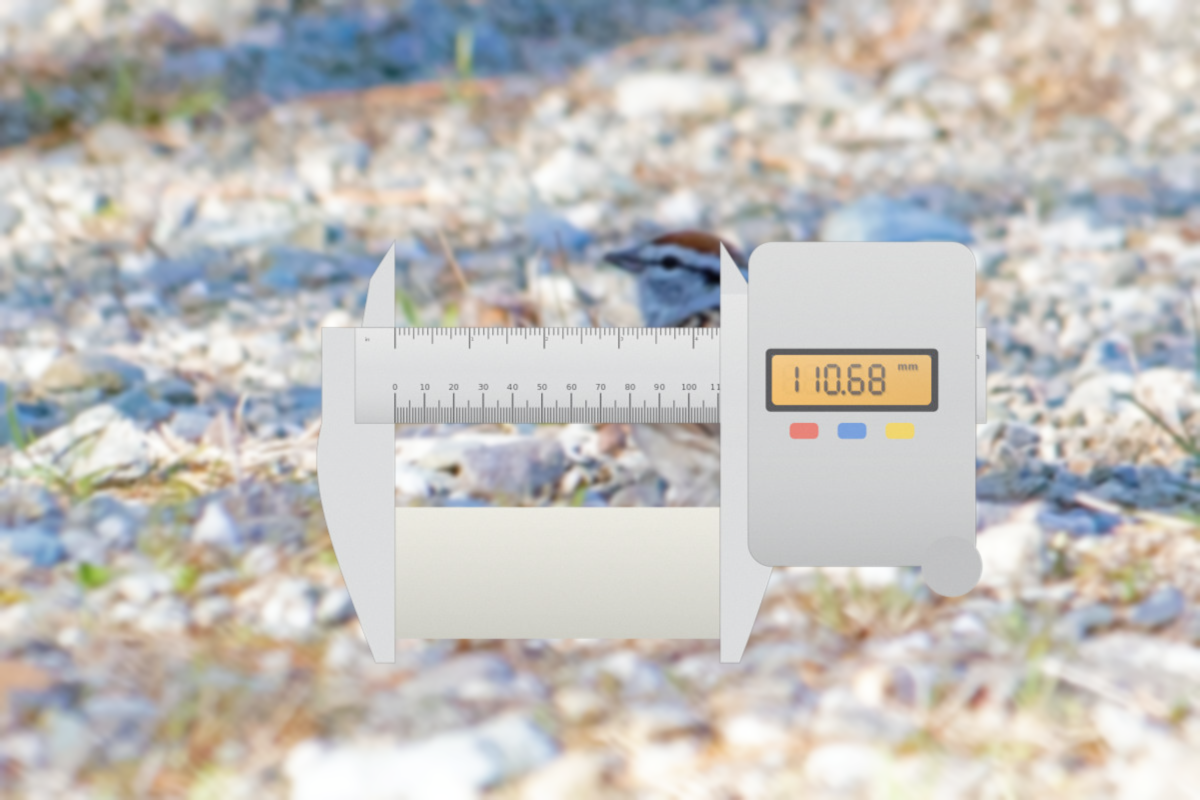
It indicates 110.68 mm
